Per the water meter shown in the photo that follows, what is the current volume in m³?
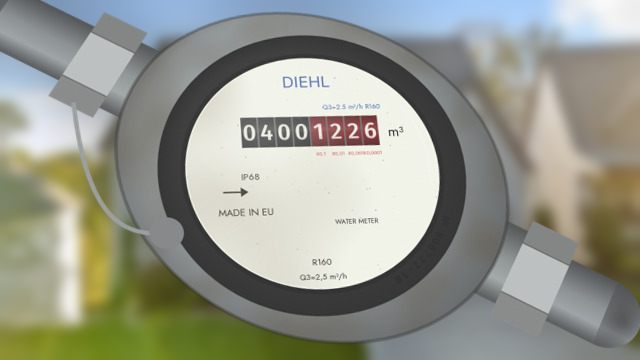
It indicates 400.1226 m³
